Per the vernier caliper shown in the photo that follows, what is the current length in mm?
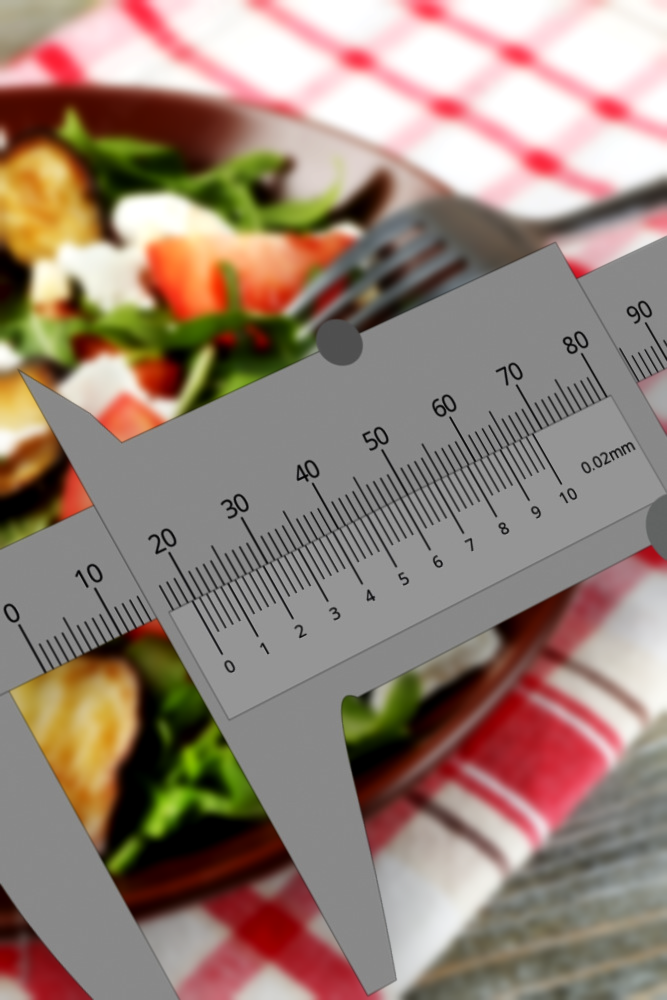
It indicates 19.6 mm
